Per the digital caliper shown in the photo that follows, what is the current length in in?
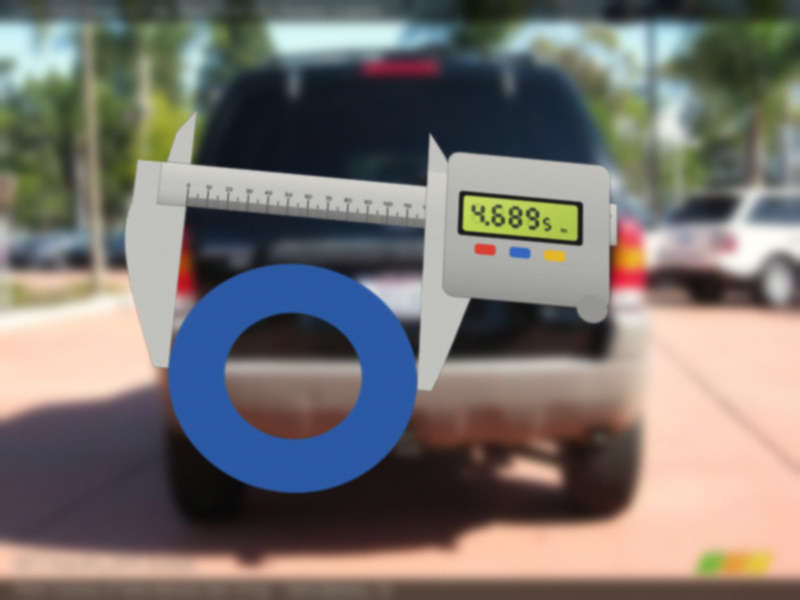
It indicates 4.6895 in
